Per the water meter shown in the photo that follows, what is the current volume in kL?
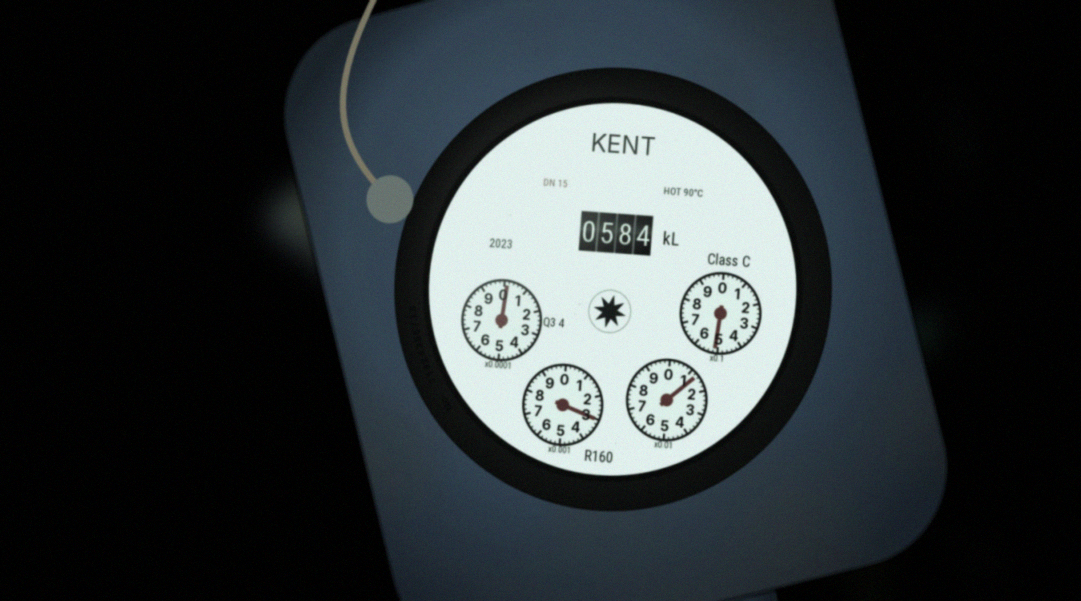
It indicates 584.5130 kL
